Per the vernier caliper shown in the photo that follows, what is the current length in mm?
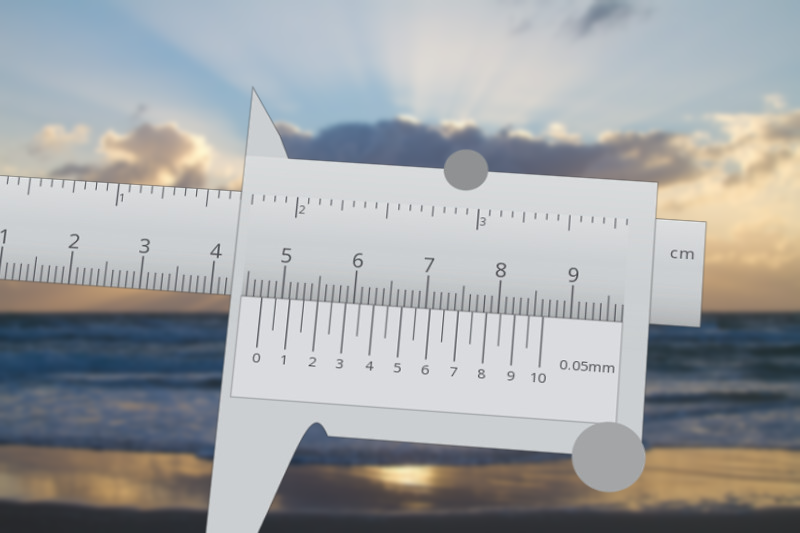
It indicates 47.2 mm
